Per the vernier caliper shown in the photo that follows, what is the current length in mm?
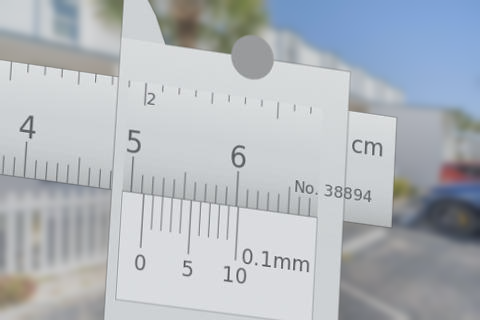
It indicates 51.2 mm
